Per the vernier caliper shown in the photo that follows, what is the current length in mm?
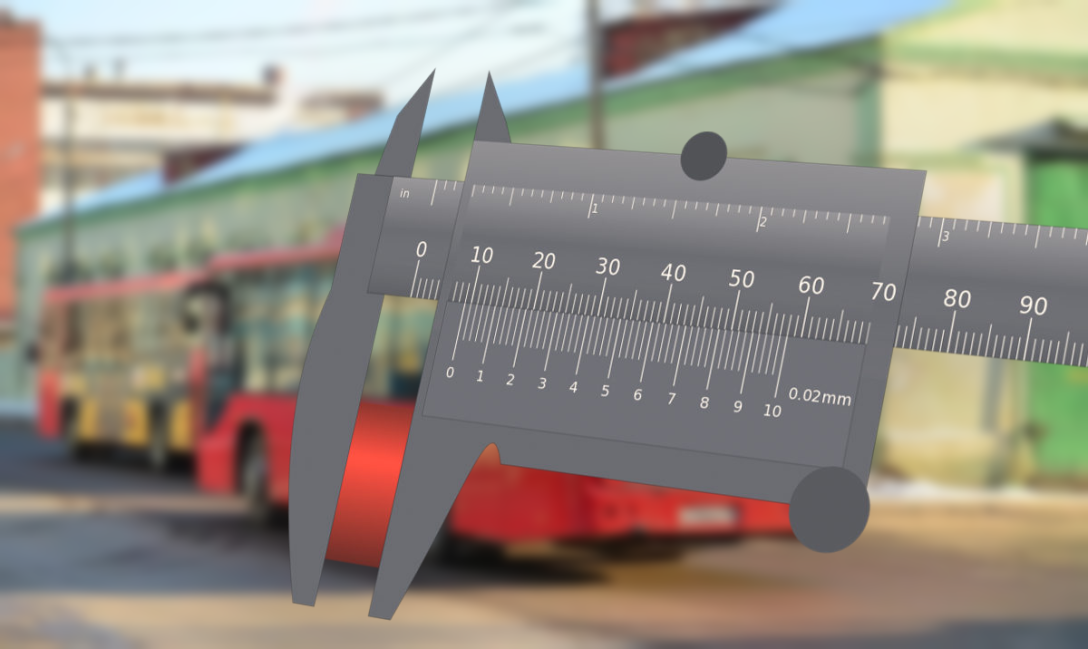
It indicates 9.0 mm
